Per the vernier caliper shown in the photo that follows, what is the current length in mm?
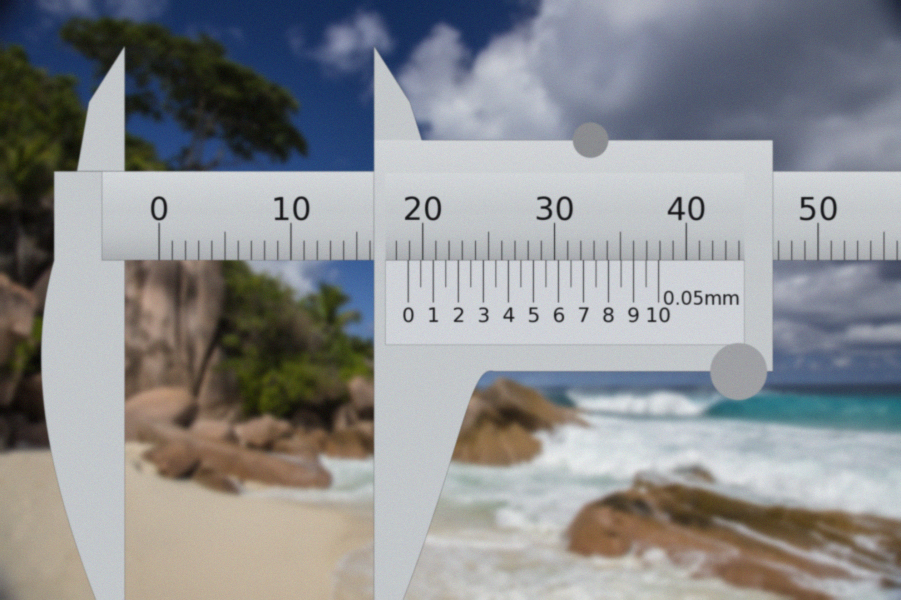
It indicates 18.9 mm
